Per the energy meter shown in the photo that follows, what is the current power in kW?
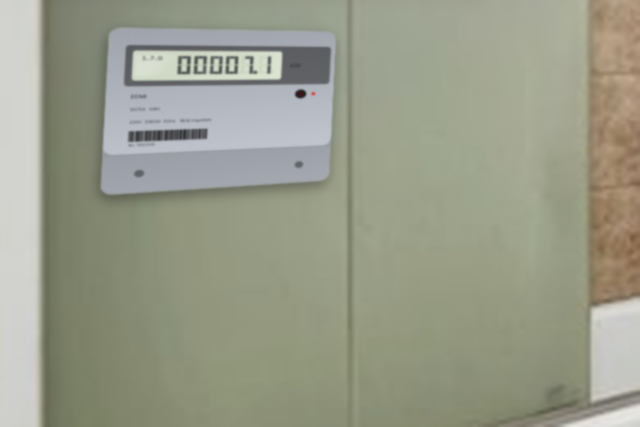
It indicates 7.1 kW
